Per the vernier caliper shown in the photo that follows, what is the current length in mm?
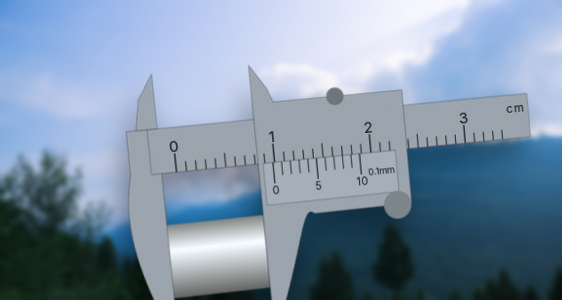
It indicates 9.8 mm
